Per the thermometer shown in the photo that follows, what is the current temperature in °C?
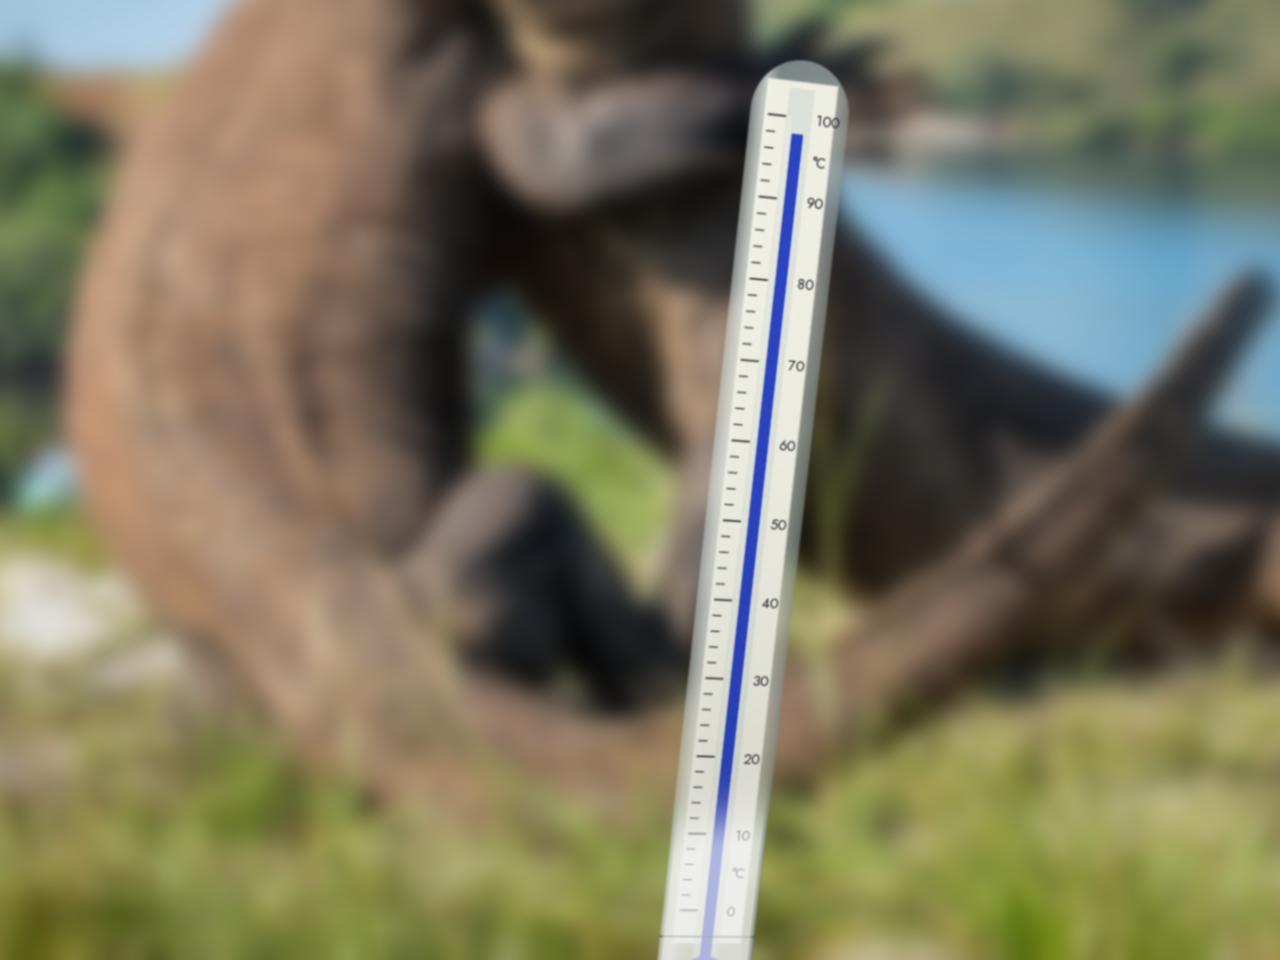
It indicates 98 °C
